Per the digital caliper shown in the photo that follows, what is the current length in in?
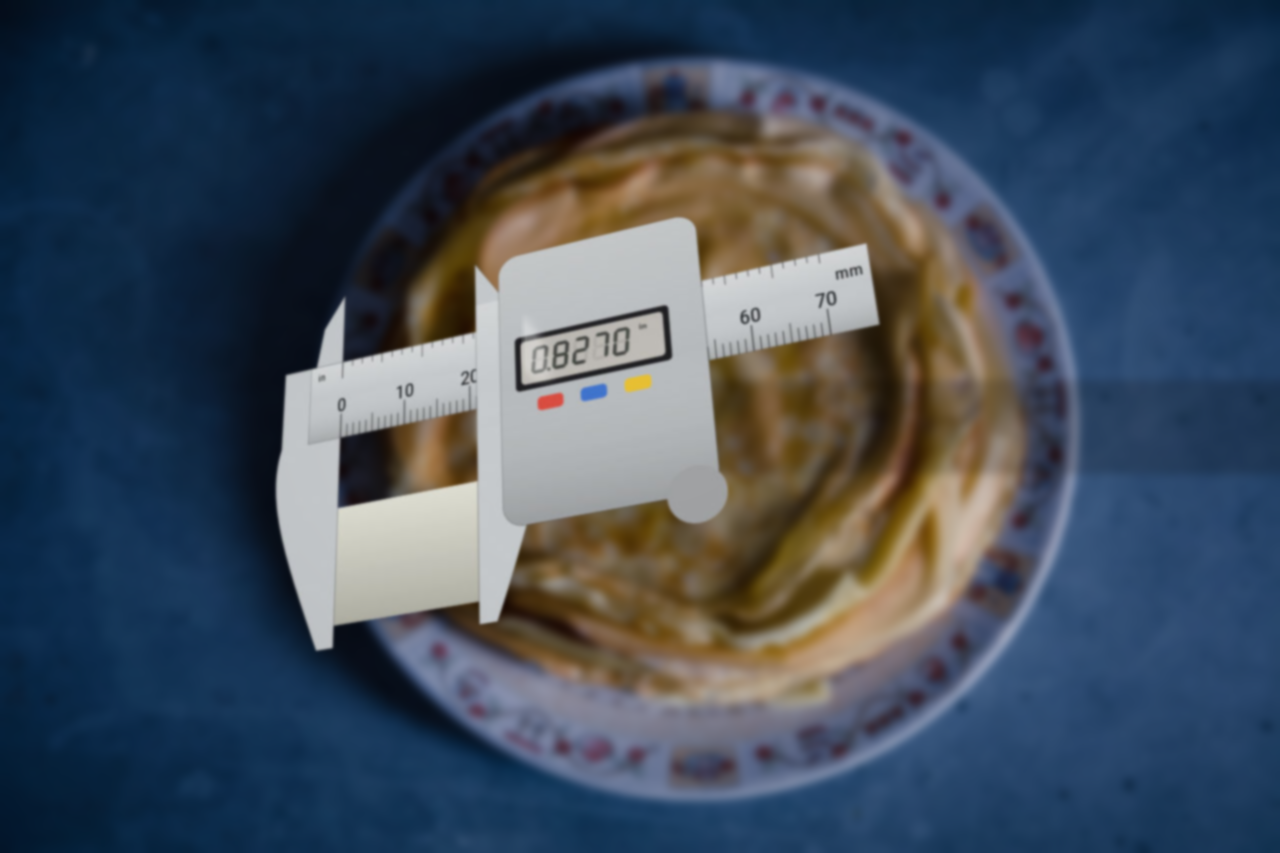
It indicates 0.8270 in
